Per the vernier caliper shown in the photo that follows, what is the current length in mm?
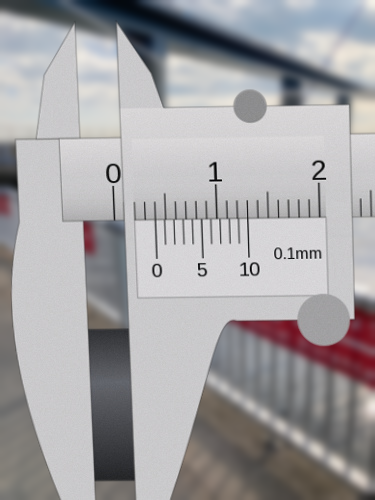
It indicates 4.0 mm
